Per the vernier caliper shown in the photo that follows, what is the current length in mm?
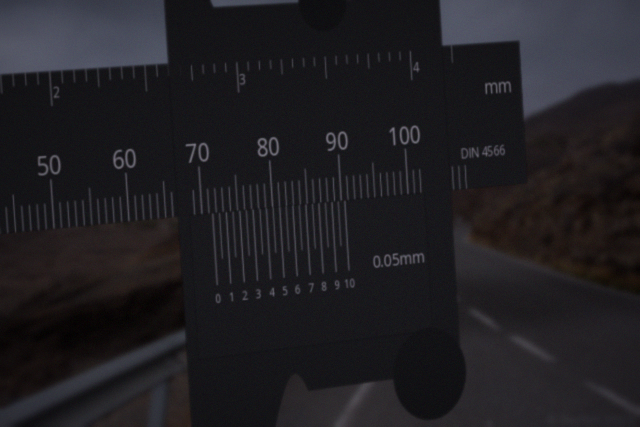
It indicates 71.5 mm
